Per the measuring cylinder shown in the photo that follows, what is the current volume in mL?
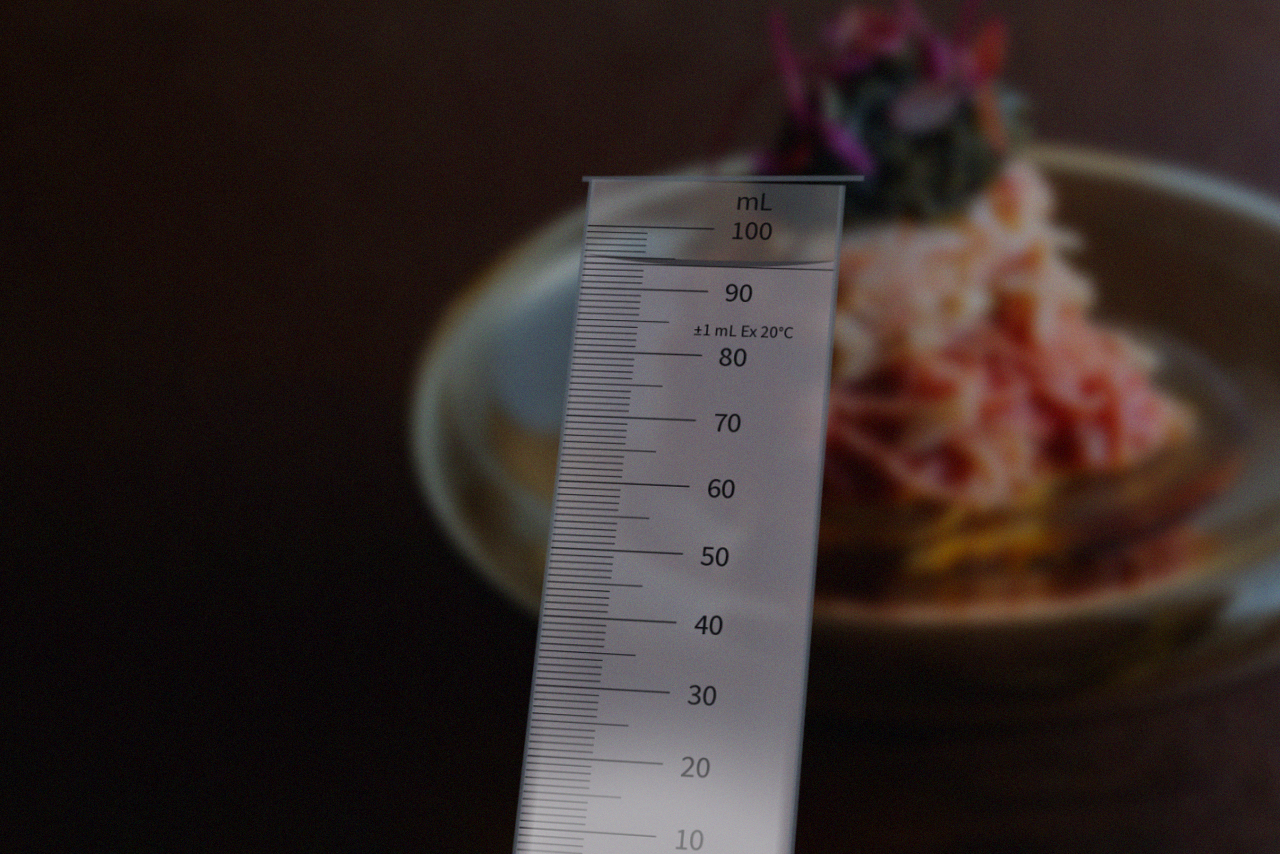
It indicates 94 mL
